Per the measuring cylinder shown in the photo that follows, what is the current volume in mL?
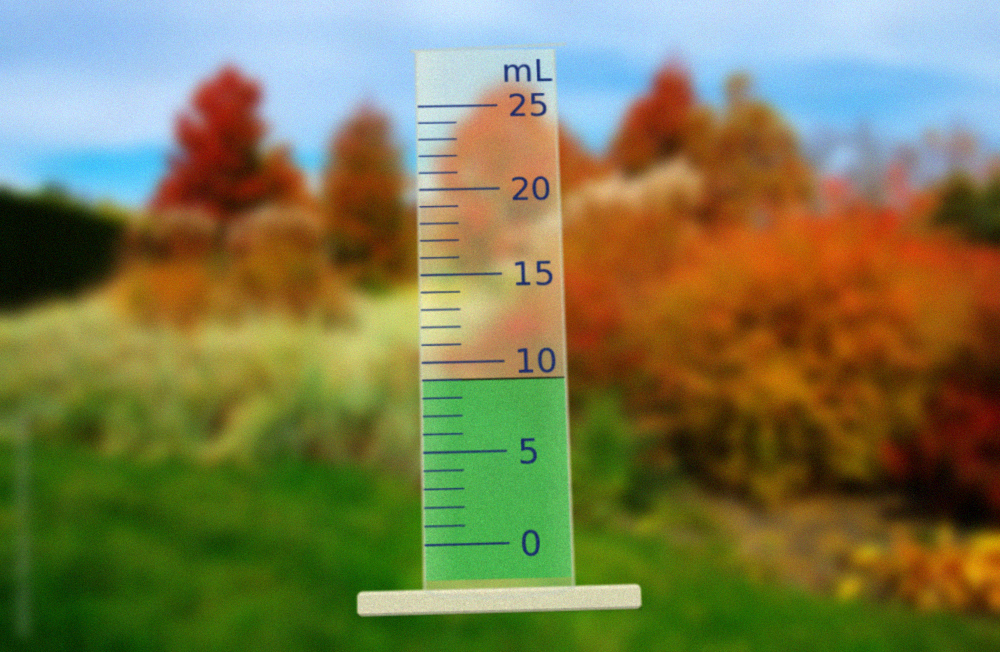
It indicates 9 mL
